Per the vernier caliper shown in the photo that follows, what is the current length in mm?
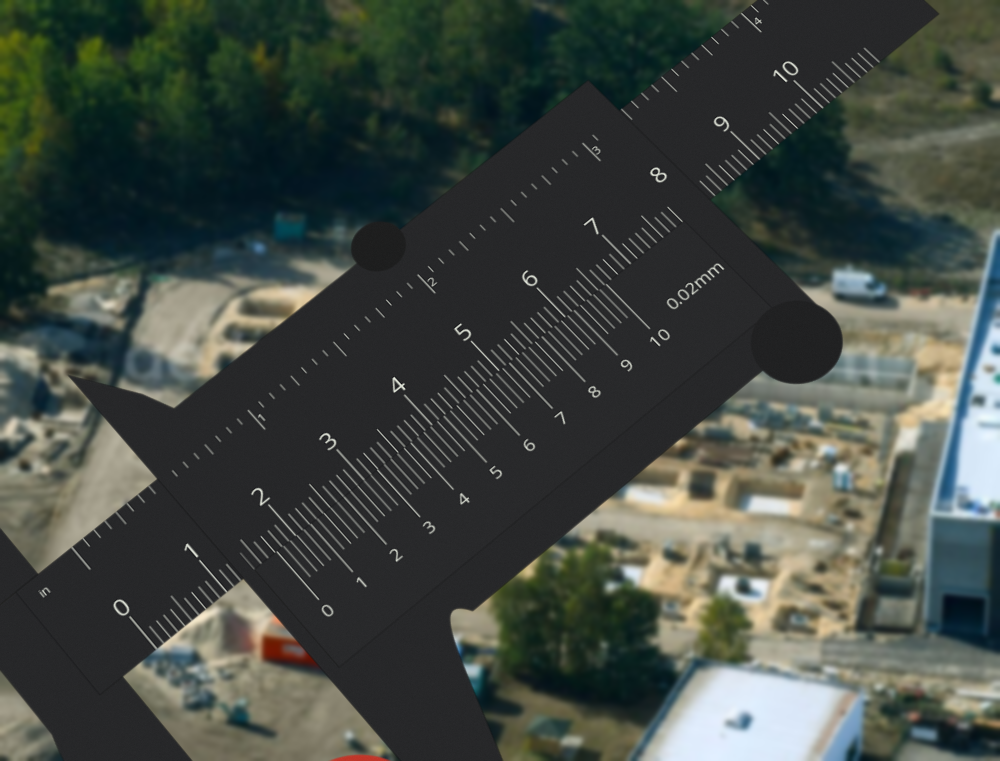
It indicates 17.2 mm
